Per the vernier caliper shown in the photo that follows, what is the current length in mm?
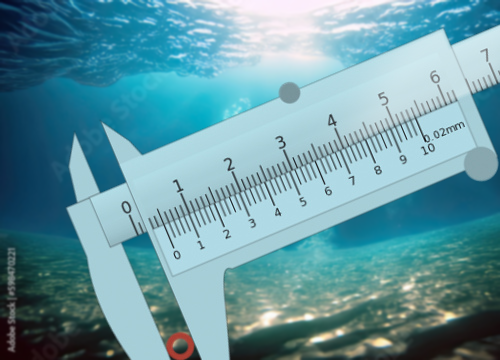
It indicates 5.0 mm
